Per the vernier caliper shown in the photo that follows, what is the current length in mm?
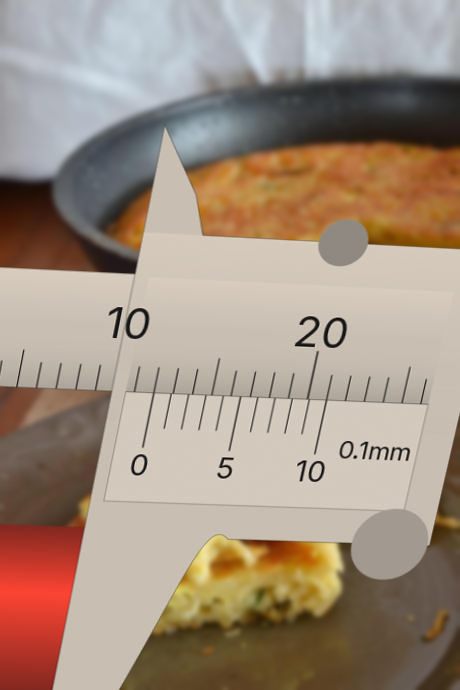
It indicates 12.0 mm
